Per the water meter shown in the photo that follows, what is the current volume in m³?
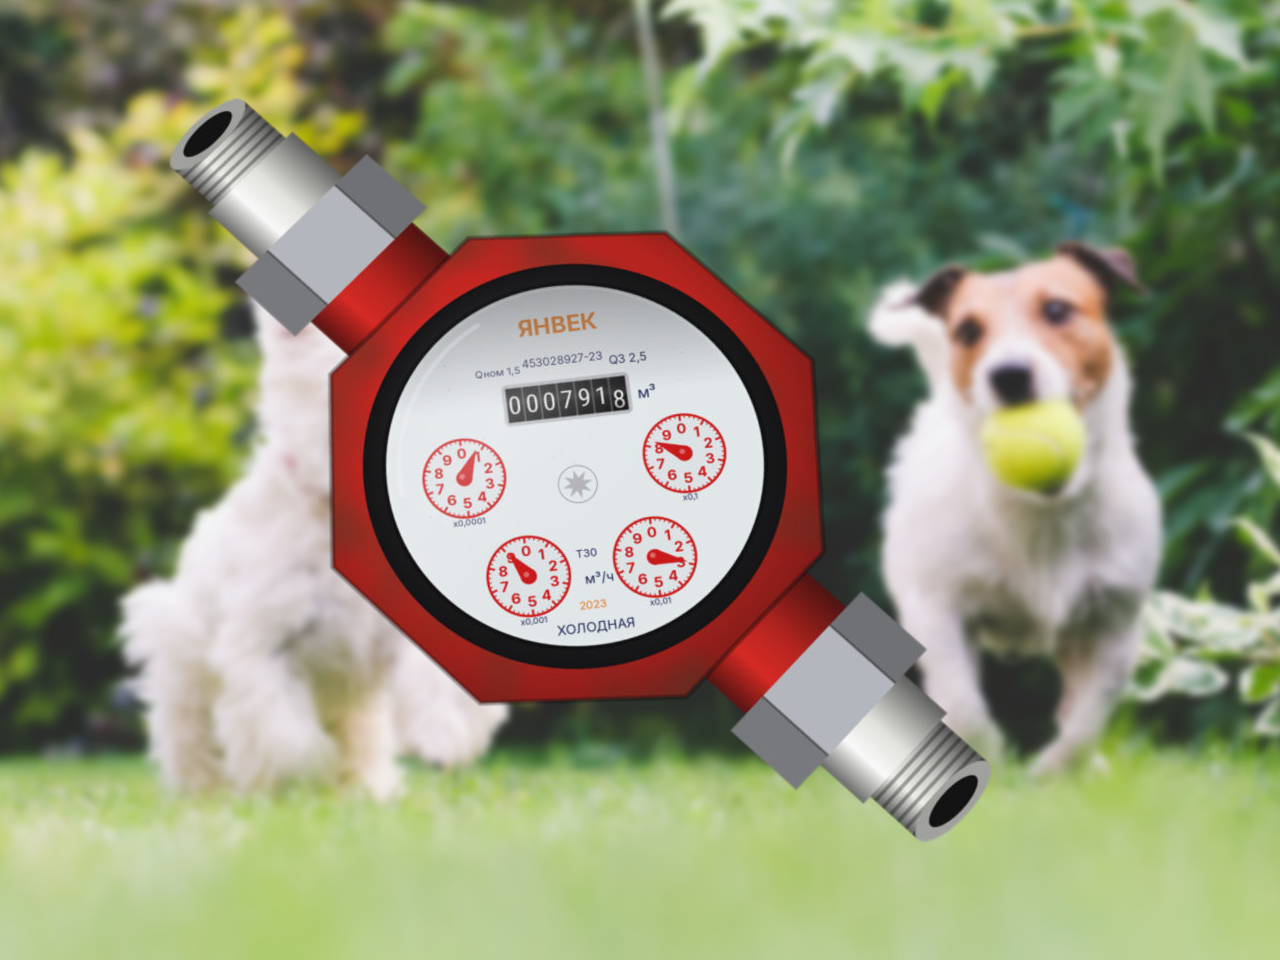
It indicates 7917.8290 m³
